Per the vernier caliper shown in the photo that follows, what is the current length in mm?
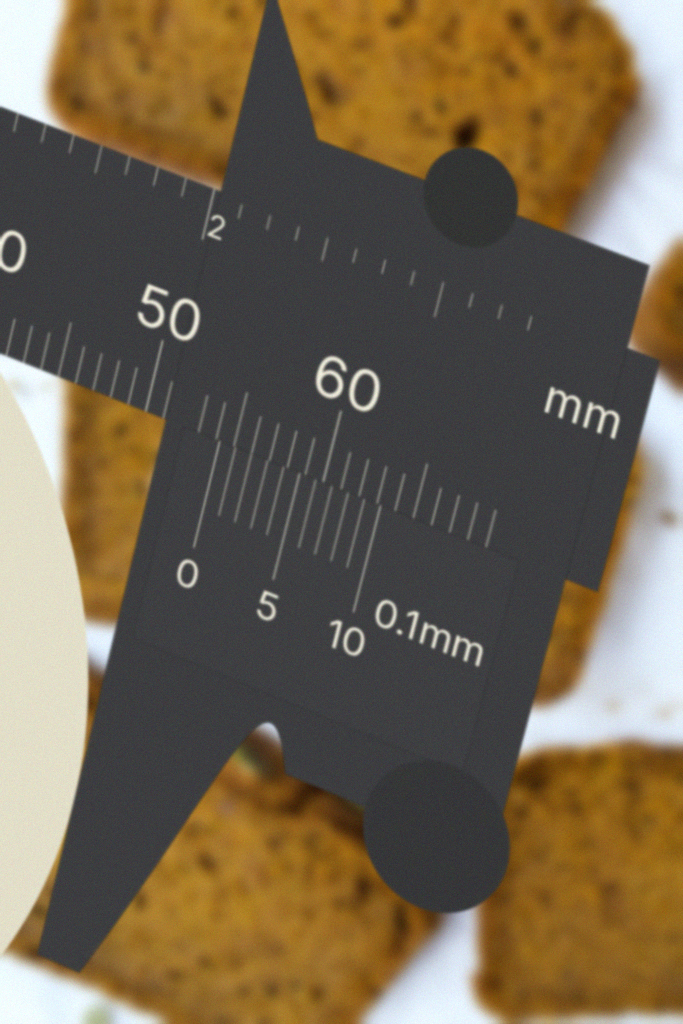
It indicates 54.2 mm
